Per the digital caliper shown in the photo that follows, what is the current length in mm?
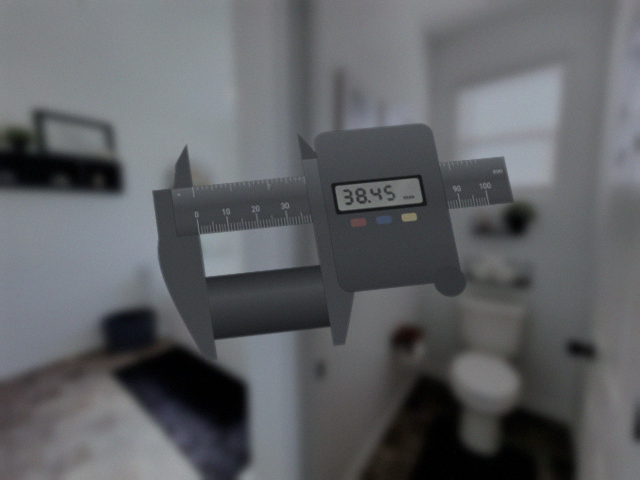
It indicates 38.45 mm
